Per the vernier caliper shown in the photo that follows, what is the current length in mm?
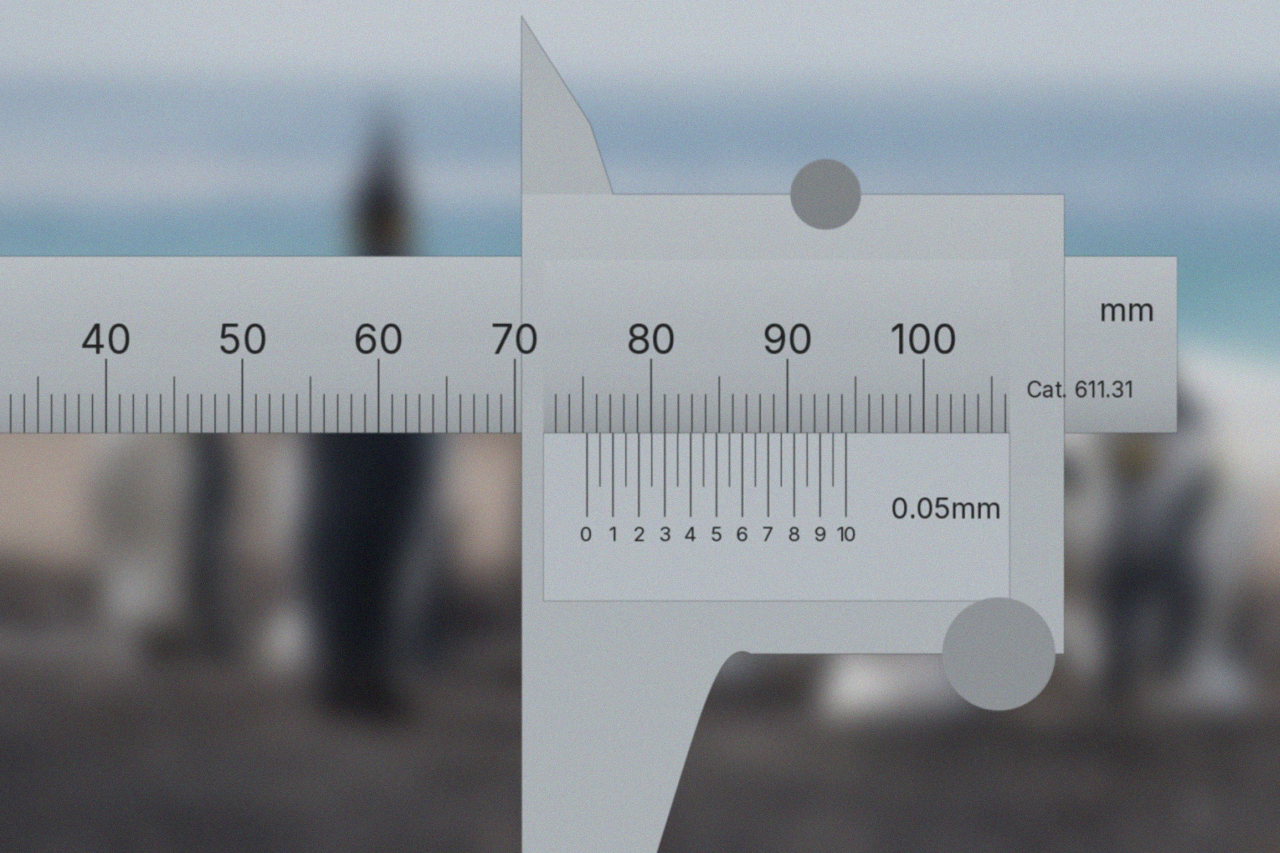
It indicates 75.3 mm
